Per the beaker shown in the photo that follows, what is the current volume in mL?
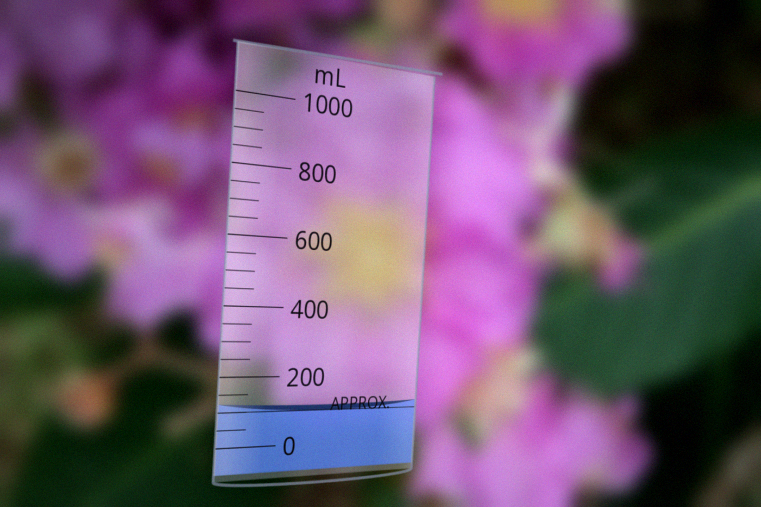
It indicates 100 mL
